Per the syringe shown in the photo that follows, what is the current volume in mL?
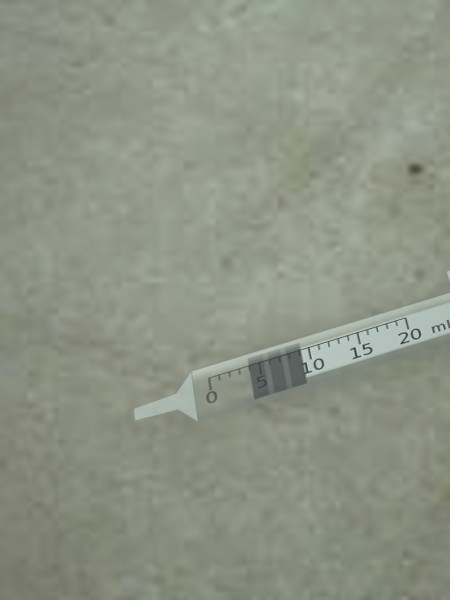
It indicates 4 mL
